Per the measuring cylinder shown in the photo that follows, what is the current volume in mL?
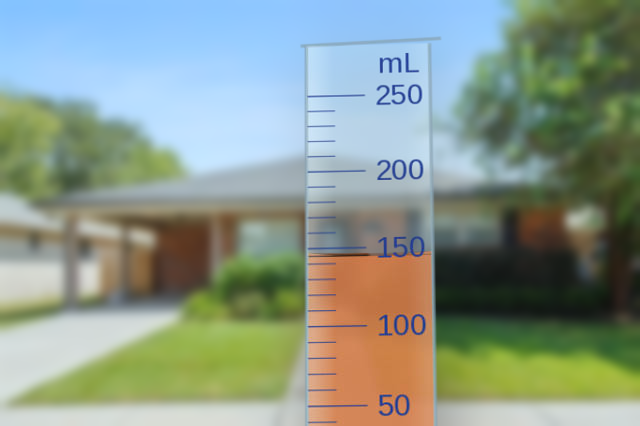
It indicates 145 mL
